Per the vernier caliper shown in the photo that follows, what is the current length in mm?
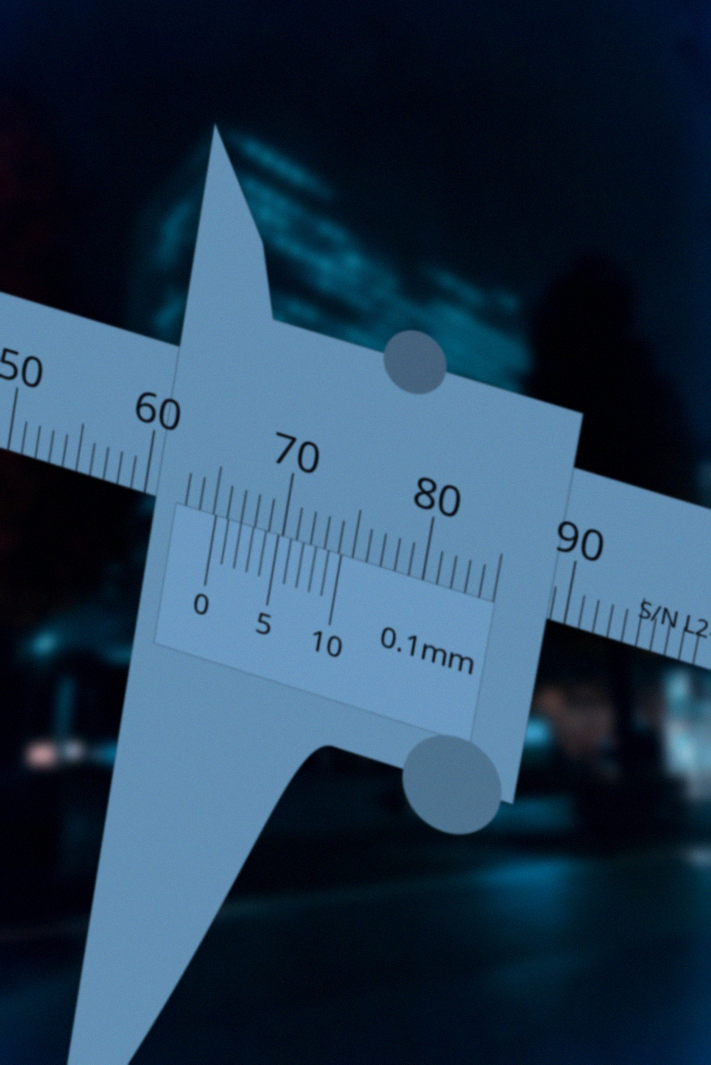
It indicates 65.2 mm
